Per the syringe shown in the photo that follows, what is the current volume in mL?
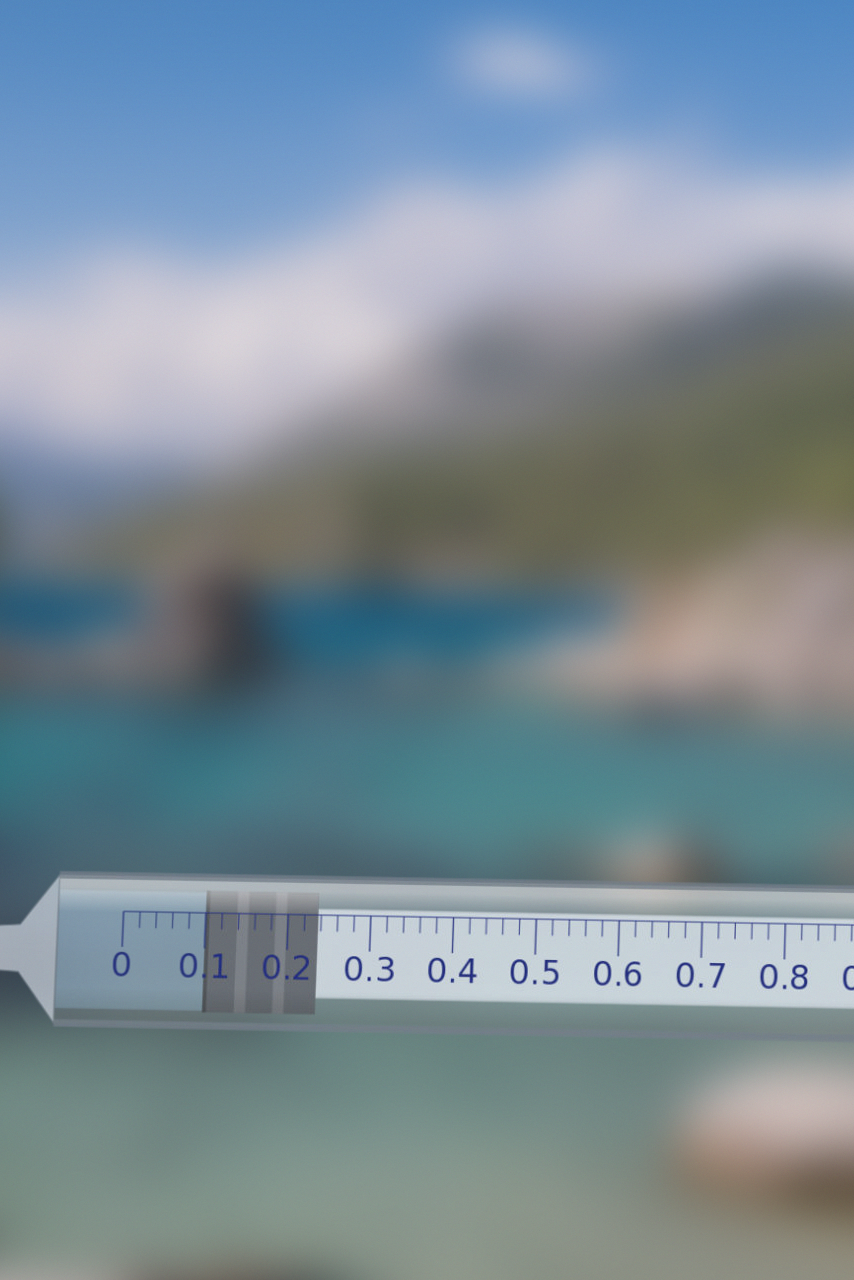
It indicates 0.1 mL
